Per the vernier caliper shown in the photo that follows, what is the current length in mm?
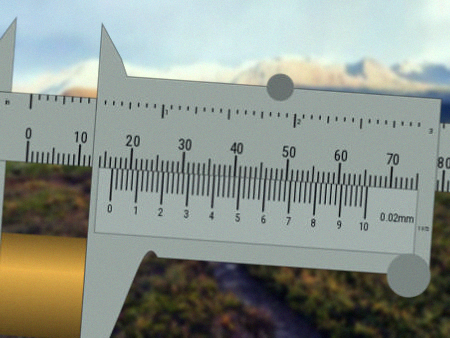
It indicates 16.5 mm
